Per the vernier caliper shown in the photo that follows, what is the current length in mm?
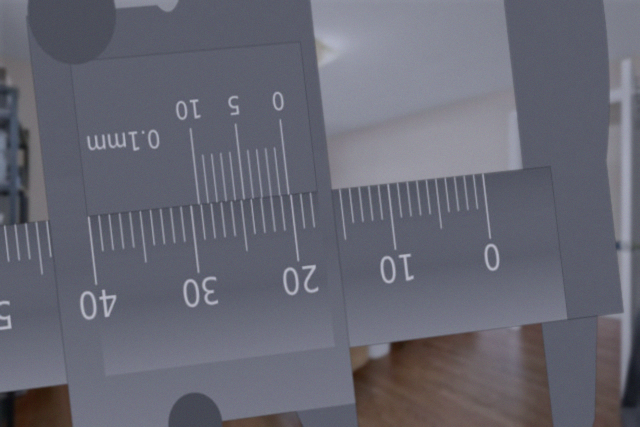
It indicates 20.2 mm
